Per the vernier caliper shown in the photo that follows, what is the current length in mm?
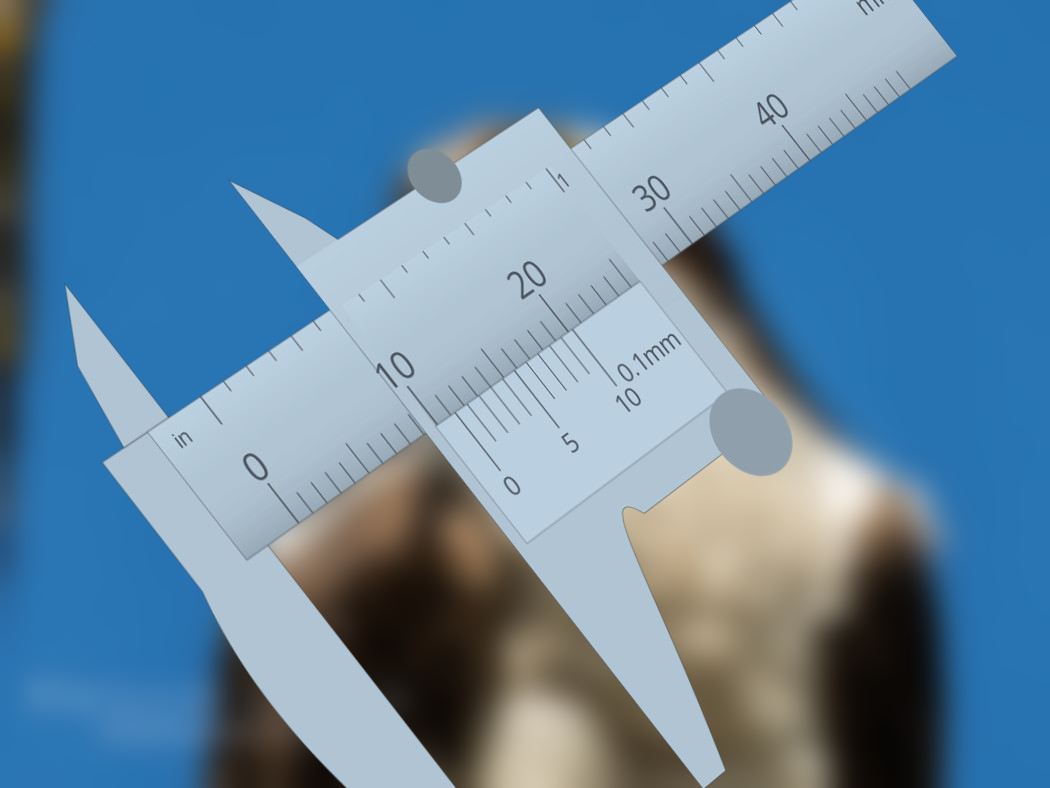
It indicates 11.3 mm
